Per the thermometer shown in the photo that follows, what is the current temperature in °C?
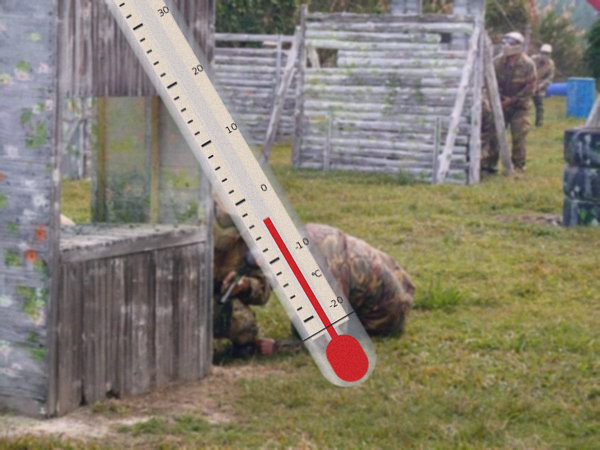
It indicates -4 °C
